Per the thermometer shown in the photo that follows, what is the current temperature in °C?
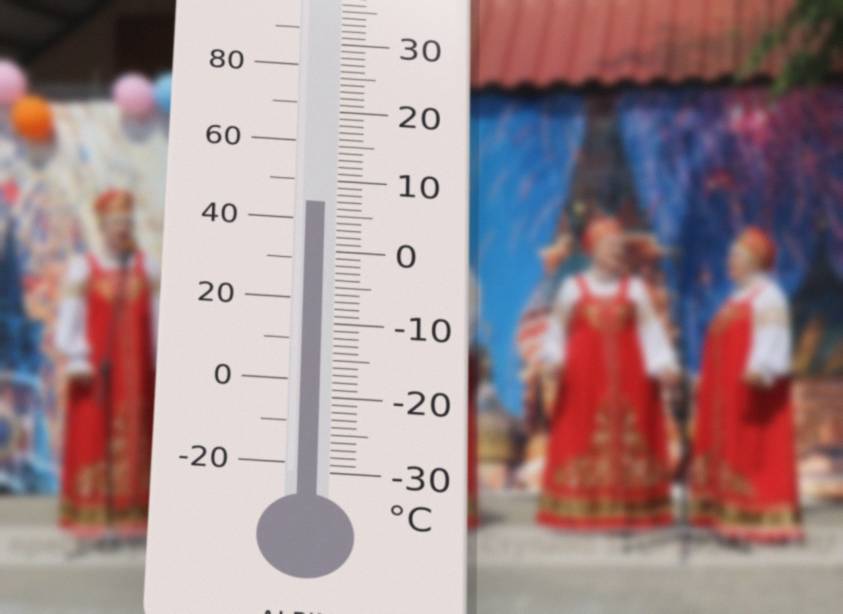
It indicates 7 °C
